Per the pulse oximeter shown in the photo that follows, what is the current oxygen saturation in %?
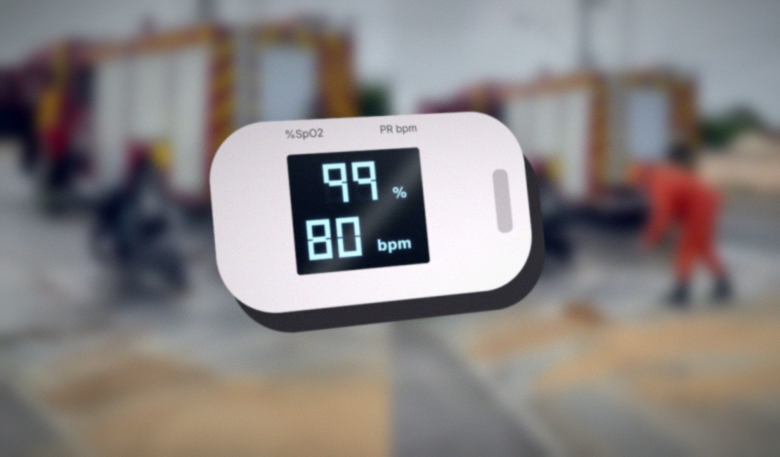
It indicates 99 %
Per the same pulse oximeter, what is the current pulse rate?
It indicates 80 bpm
